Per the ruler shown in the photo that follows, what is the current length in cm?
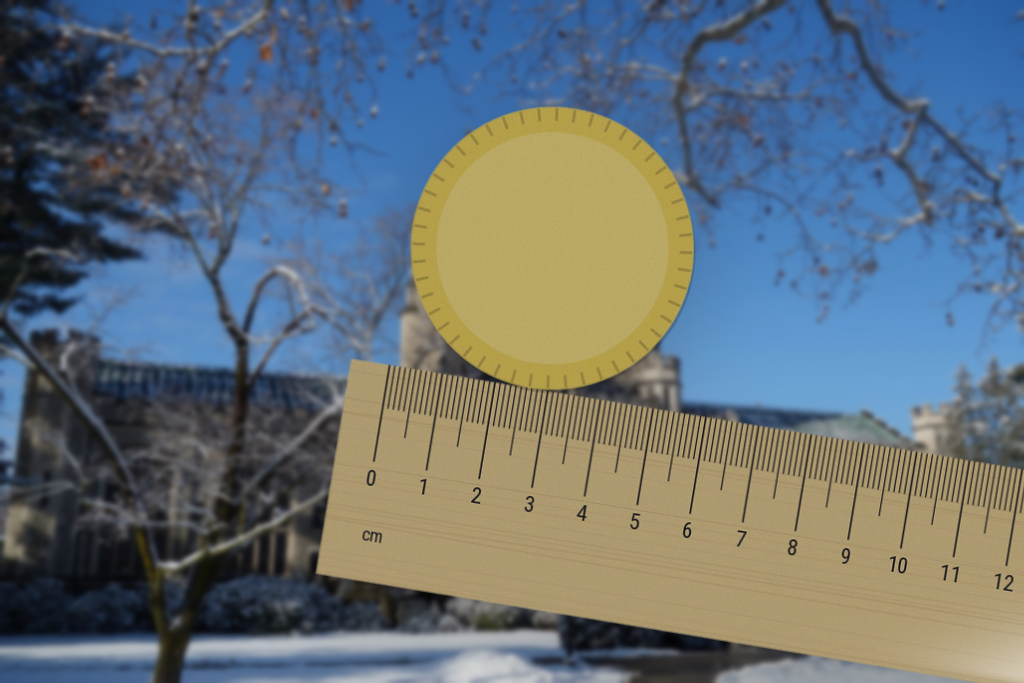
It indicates 5.3 cm
